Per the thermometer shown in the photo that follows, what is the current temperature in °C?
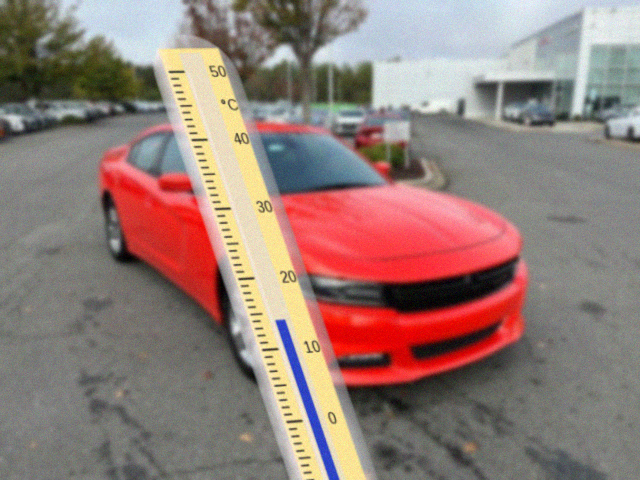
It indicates 14 °C
